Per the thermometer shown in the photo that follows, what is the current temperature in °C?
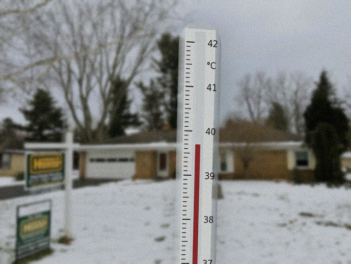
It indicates 39.7 °C
